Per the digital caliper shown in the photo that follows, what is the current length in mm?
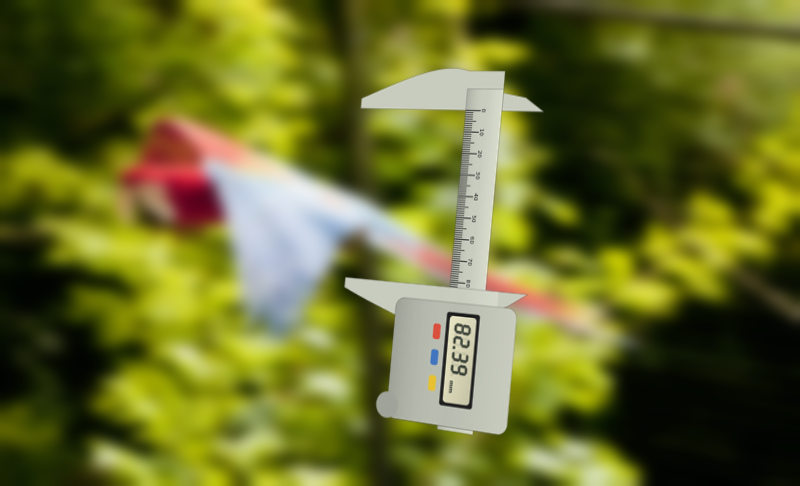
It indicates 82.39 mm
